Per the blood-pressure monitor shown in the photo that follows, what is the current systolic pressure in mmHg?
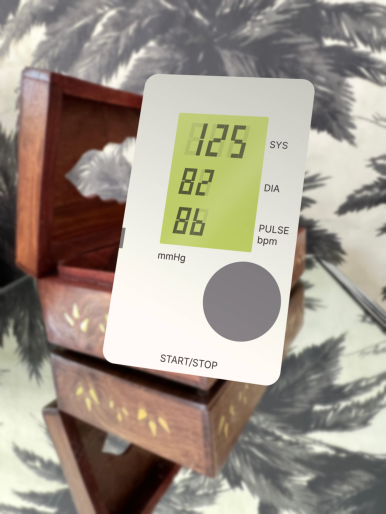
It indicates 125 mmHg
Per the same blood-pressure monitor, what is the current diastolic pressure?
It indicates 82 mmHg
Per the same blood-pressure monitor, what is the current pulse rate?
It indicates 86 bpm
